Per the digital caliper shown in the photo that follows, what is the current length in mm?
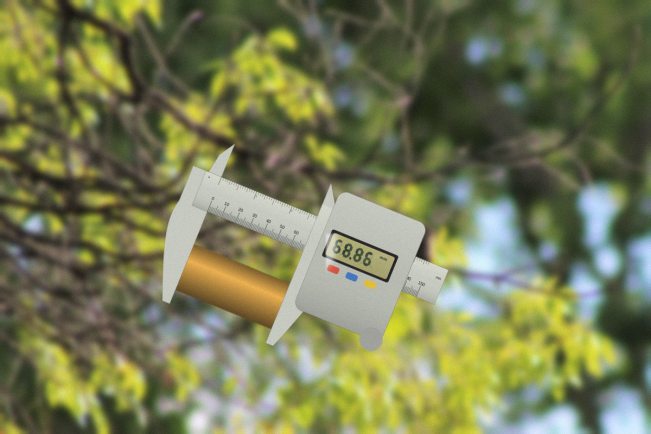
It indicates 68.86 mm
